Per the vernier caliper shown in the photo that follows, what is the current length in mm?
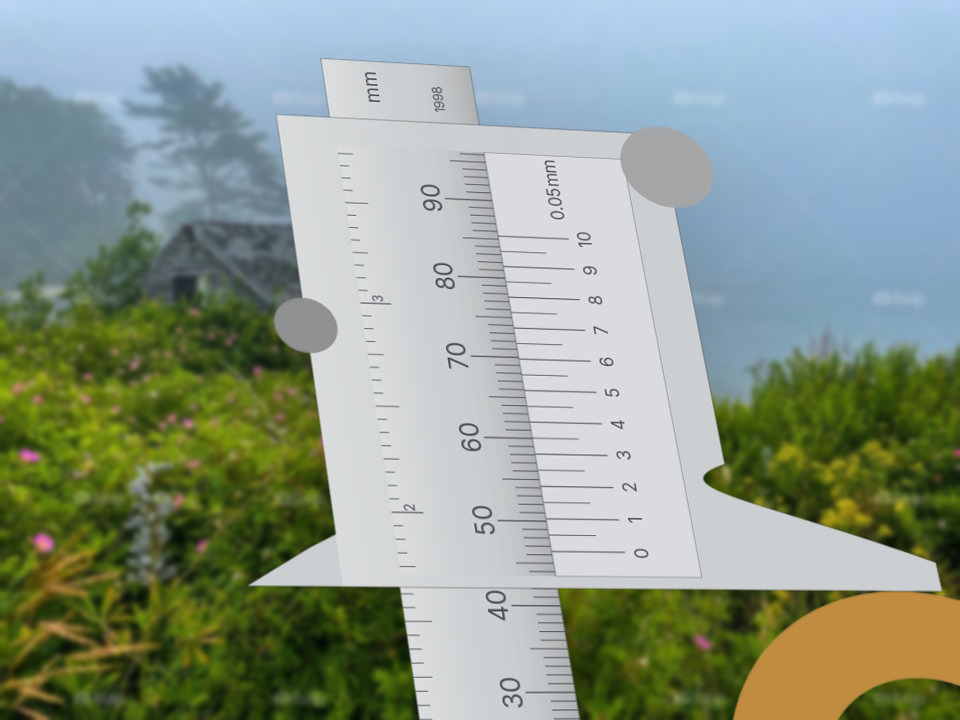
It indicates 46.4 mm
